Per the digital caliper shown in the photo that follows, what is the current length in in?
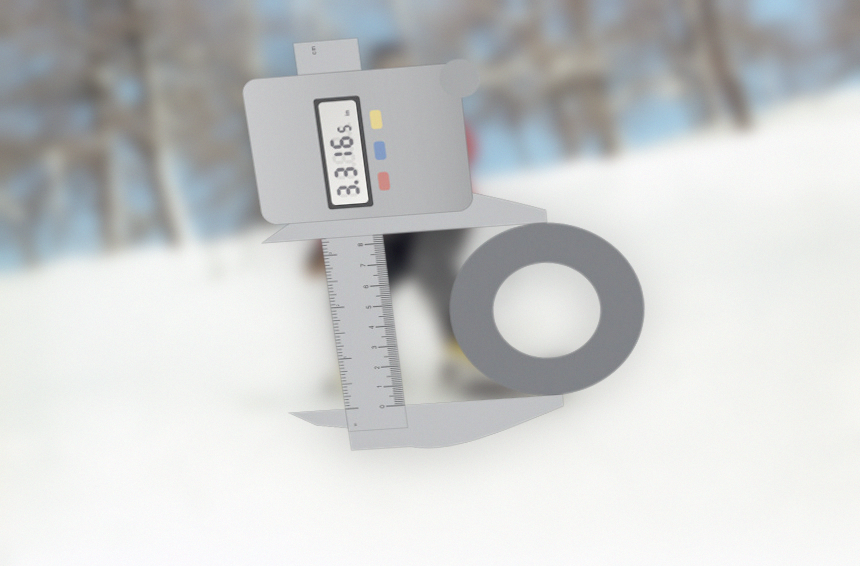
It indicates 3.3165 in
